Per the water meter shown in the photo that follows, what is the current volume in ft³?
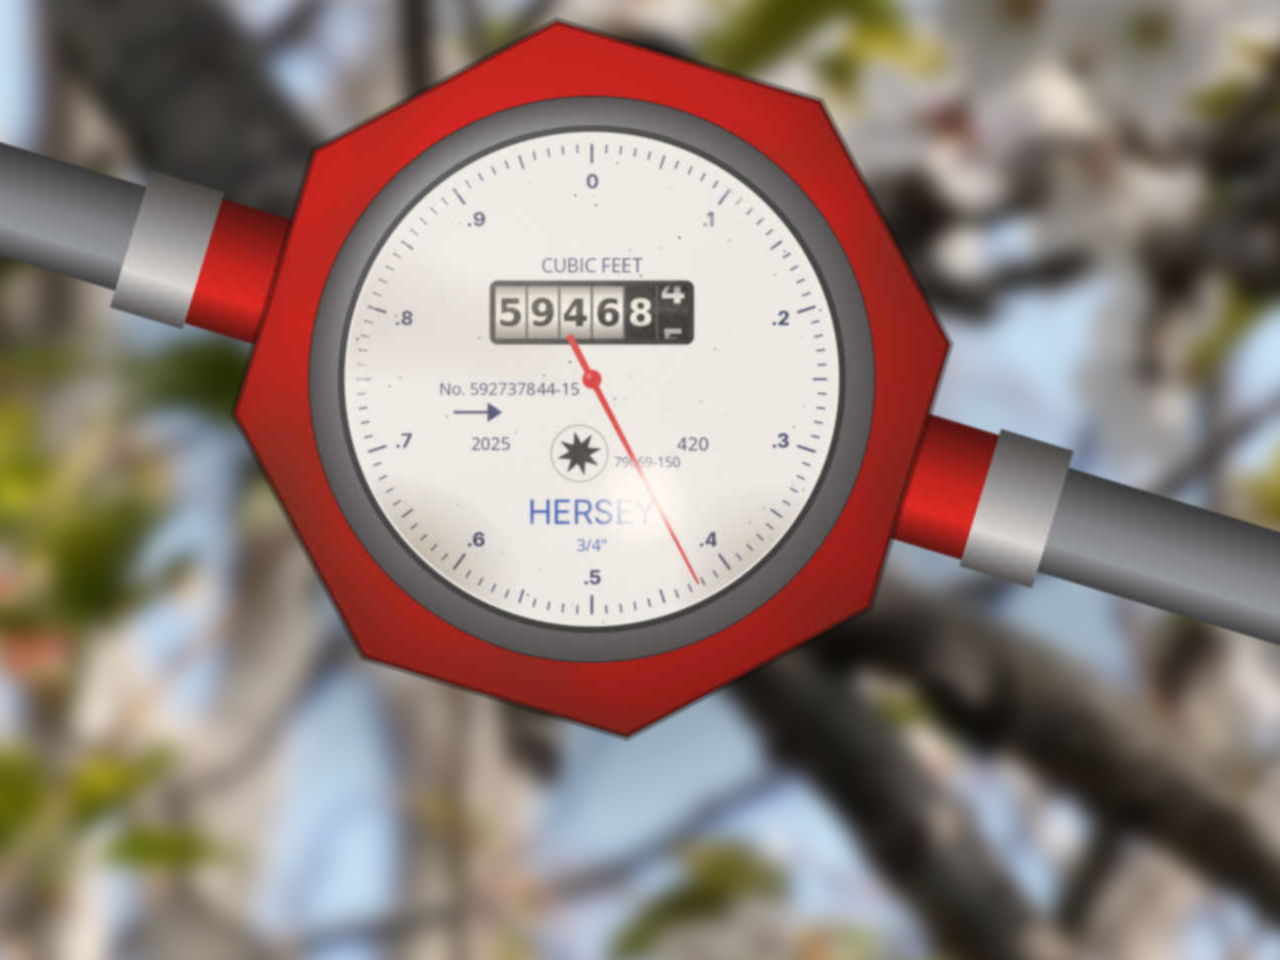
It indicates 594684.42 ft³
